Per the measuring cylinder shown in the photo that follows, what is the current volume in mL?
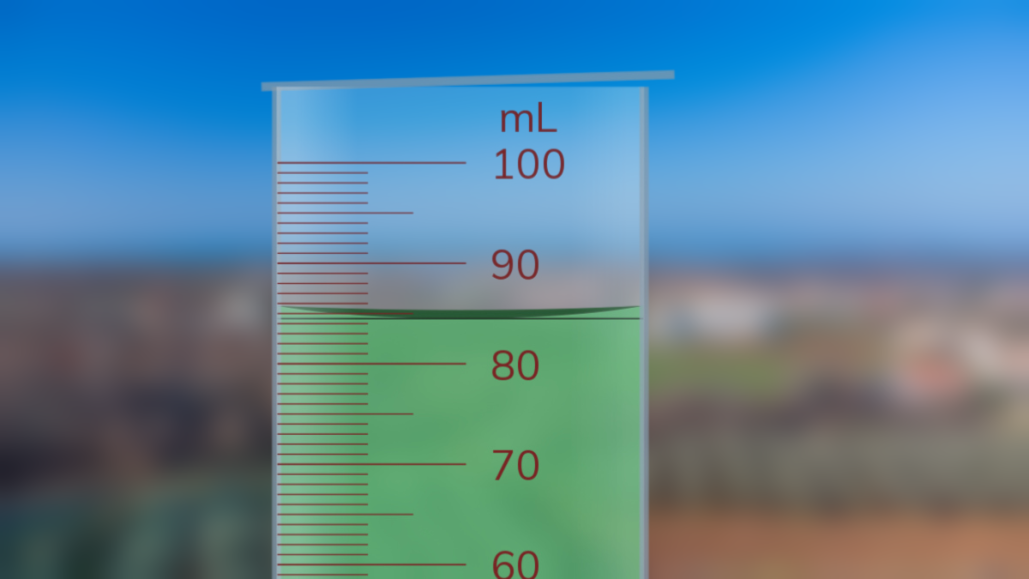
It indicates 84.5 mL
